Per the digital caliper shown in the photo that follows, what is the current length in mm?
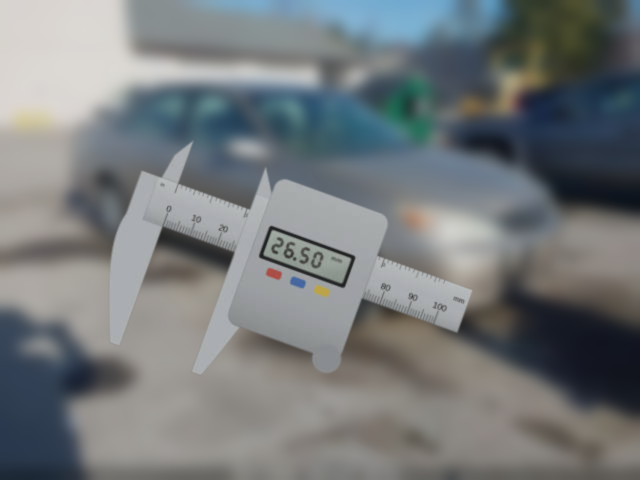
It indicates 26.50 mm
